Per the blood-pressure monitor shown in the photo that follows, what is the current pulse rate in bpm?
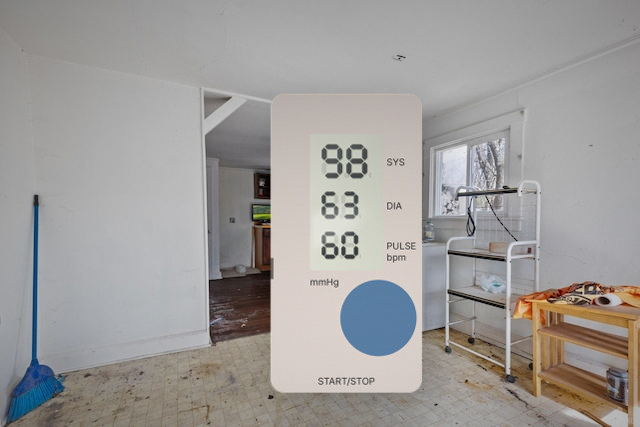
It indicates 60 bpm
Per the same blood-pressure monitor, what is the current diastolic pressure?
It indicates 63 mmHg
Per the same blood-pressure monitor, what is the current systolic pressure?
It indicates 98 mmHg
